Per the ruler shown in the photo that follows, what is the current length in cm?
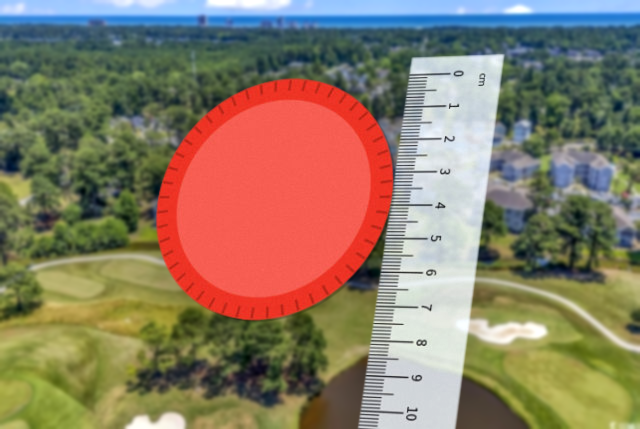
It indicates 7.5 cm
